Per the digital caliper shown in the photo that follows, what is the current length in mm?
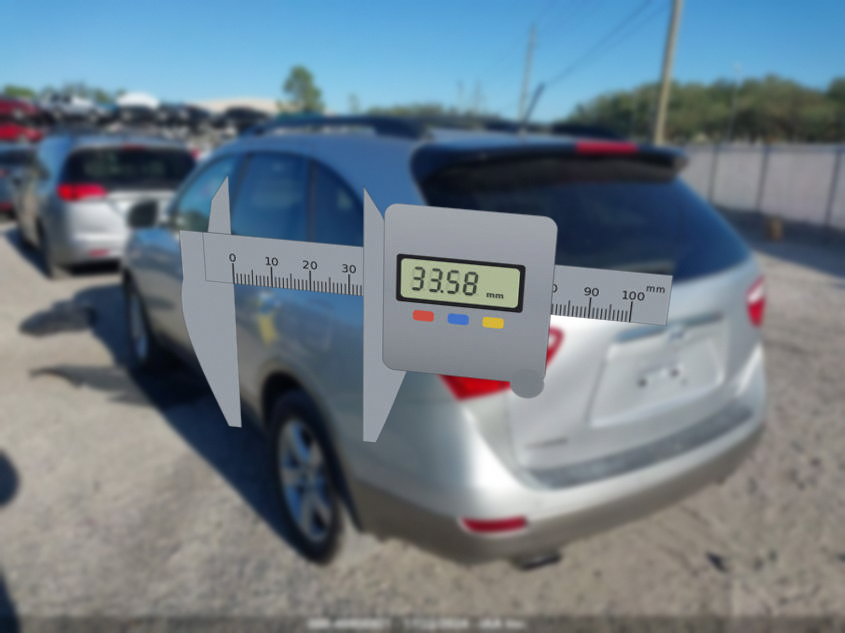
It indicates 33.58 mm
